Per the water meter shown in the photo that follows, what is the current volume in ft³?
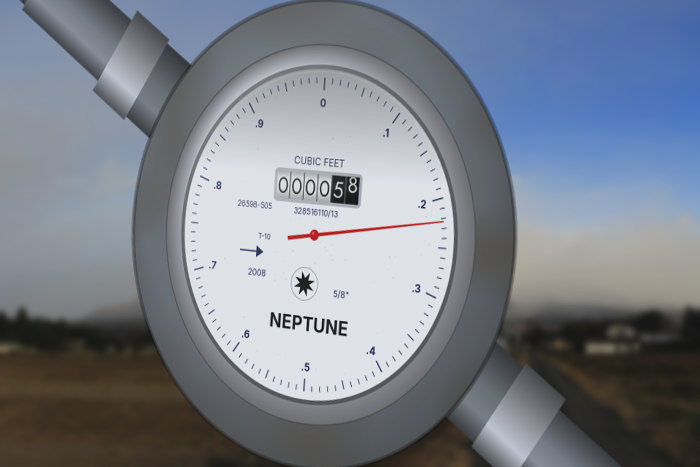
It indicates 58.22 ft³
